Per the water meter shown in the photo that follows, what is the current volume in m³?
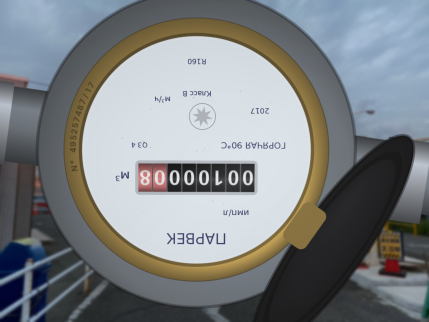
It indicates 1000.08 m³
